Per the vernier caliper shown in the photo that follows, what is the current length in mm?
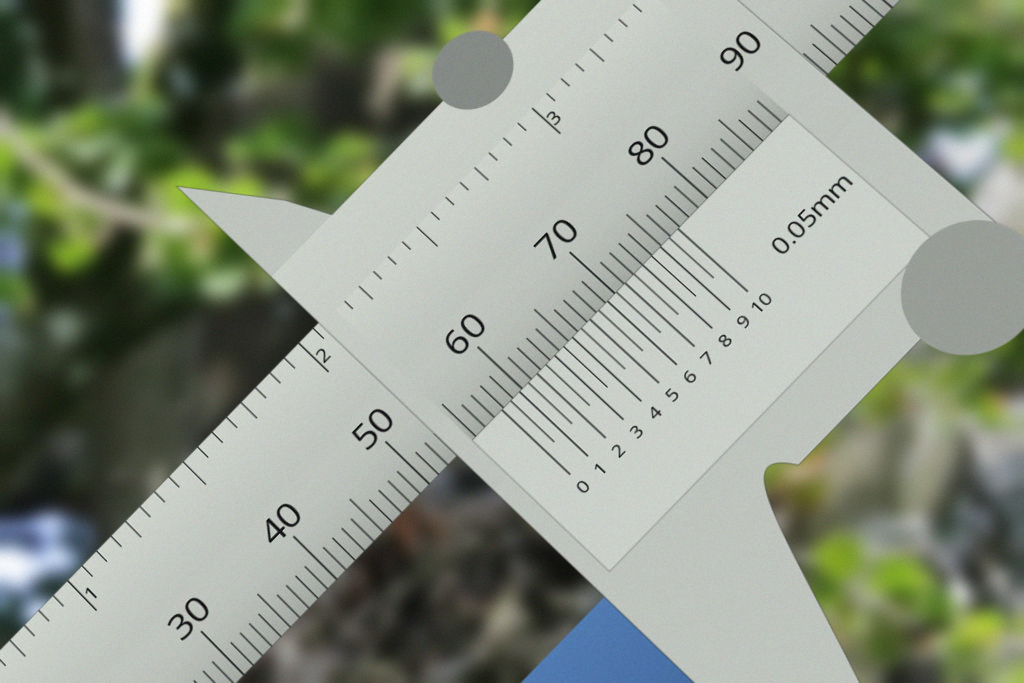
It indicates 57.8 mm
